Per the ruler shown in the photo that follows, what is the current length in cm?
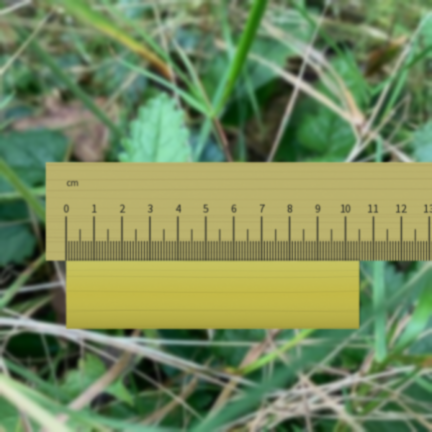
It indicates 10.5 cm
